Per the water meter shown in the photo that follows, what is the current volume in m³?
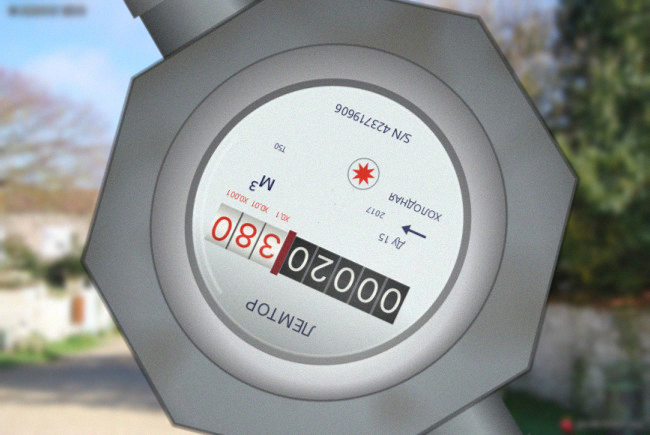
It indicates 20.380 m³
